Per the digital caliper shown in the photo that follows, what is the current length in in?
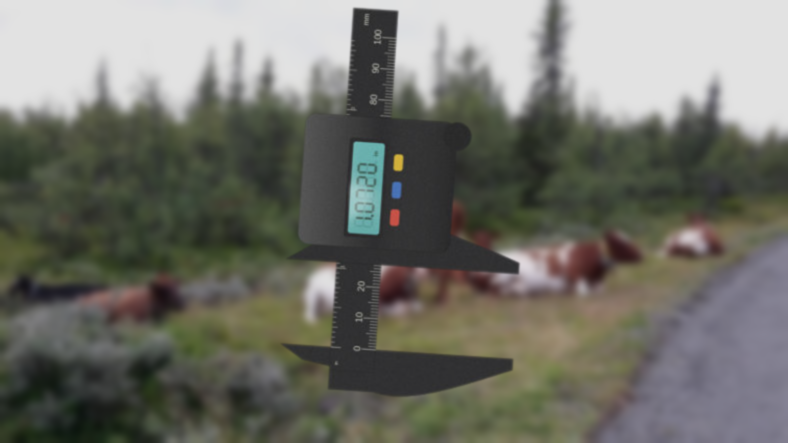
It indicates 1.0720 in
